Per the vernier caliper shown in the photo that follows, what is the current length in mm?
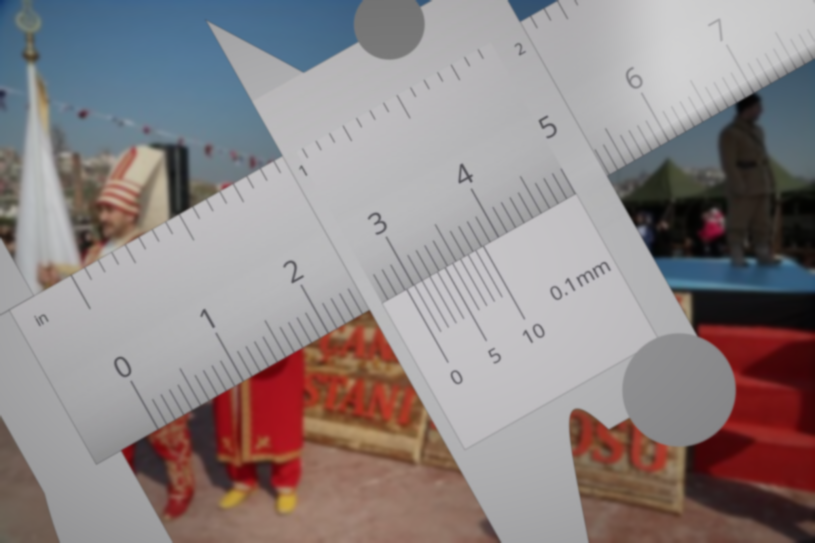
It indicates 29.2 mm
